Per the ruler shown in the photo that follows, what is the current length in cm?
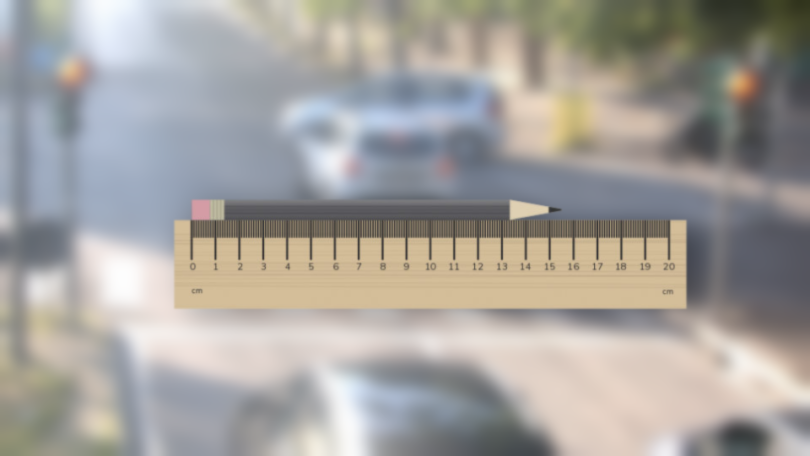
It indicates 15.5 cm
